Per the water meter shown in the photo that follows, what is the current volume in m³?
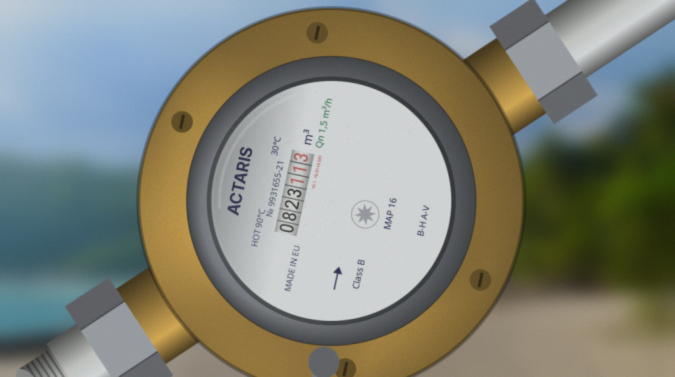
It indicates 823.113 m³
